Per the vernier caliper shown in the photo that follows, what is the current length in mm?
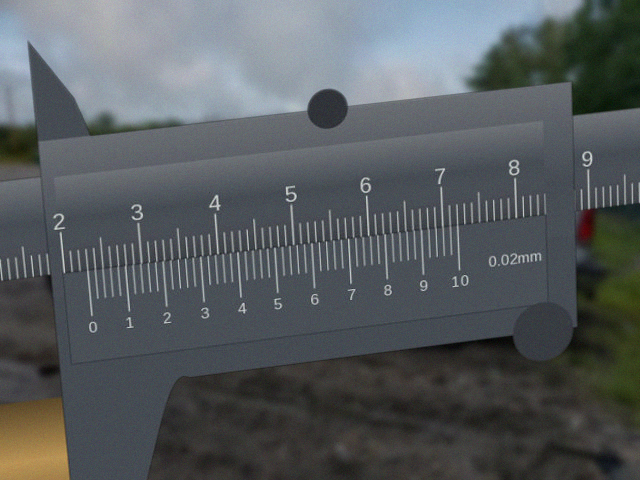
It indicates 23.0 mm
